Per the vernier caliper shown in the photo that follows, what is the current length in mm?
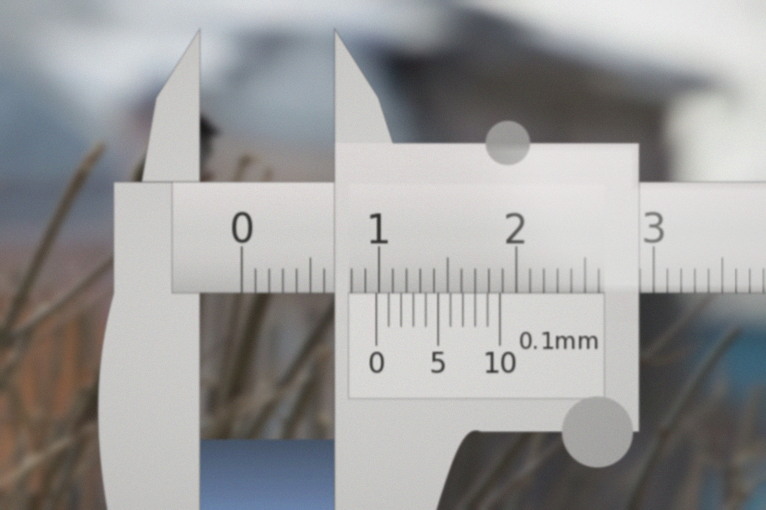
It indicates 9.8 mm
